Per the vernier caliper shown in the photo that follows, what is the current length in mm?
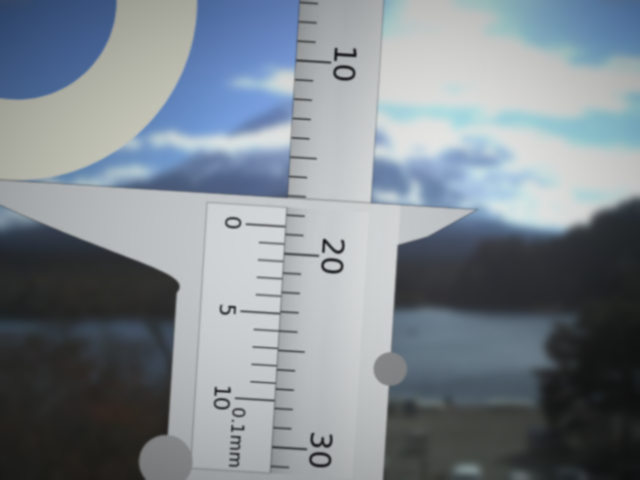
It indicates 18.6 mm
